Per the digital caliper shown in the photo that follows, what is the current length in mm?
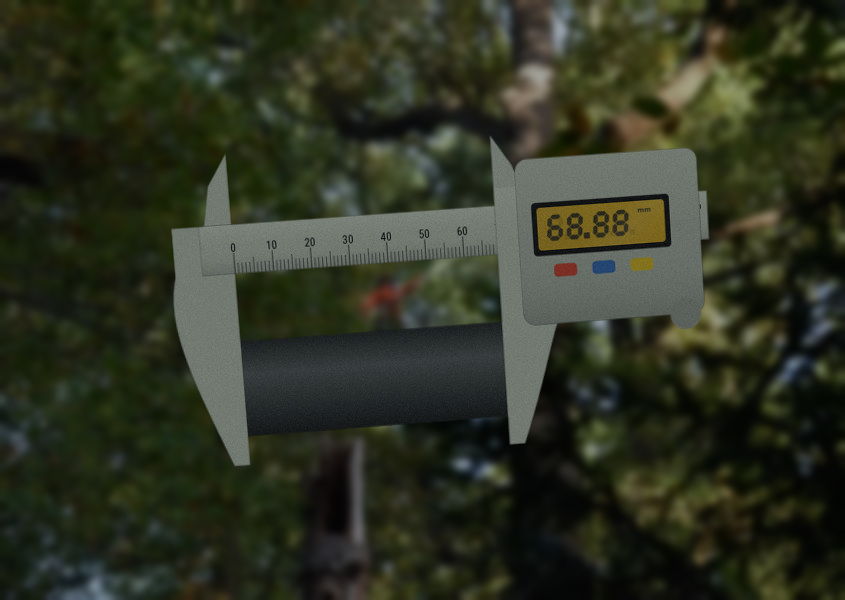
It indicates 68.88 mm
